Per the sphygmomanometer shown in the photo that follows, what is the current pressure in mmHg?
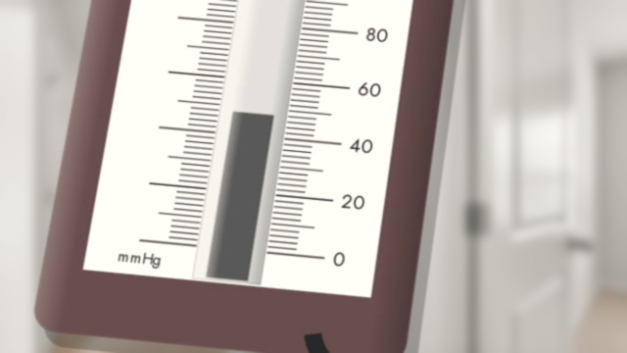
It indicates 48 mmHg
